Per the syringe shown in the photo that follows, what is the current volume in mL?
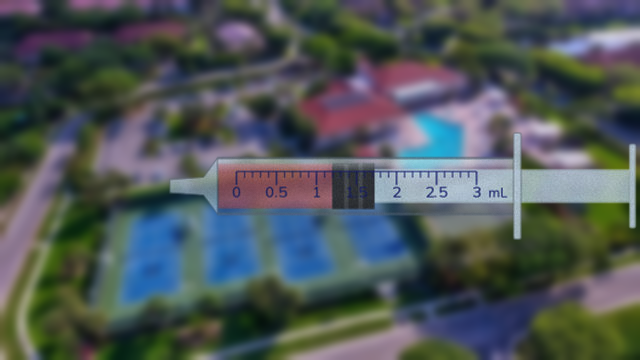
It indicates 1.2 mL
